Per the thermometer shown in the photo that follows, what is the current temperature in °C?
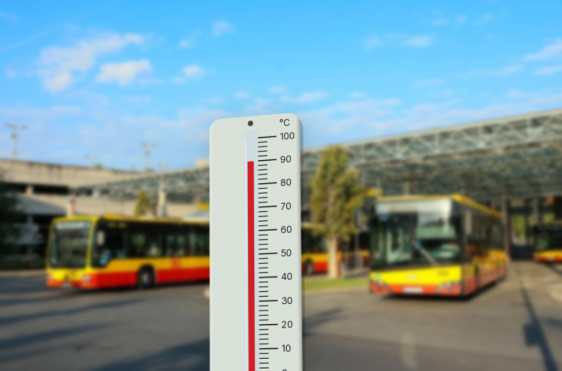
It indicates 90 °C
